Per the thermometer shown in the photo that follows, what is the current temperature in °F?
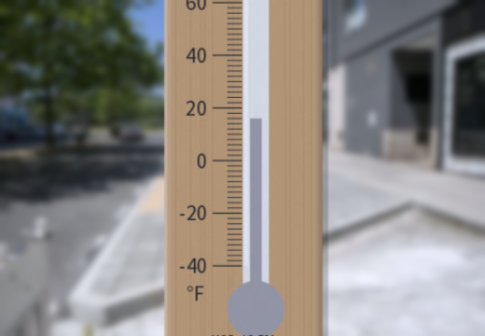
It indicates 16 °F
